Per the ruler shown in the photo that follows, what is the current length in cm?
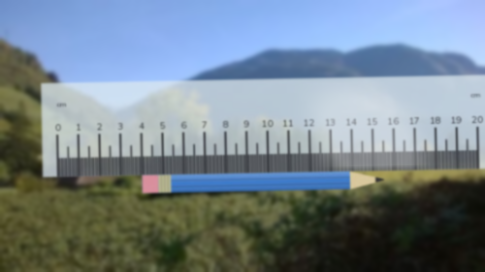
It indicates 11.5 cm
